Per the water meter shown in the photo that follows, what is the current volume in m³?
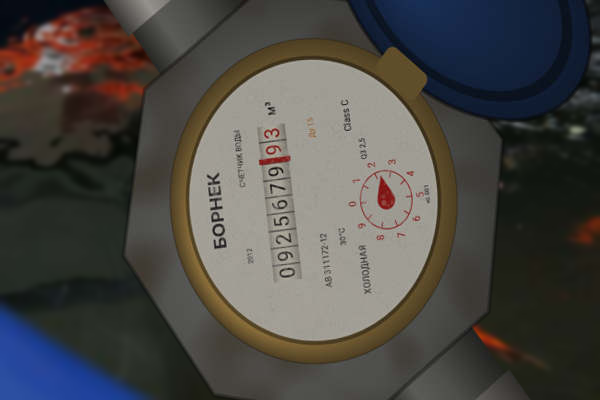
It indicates 925679.932 m³
